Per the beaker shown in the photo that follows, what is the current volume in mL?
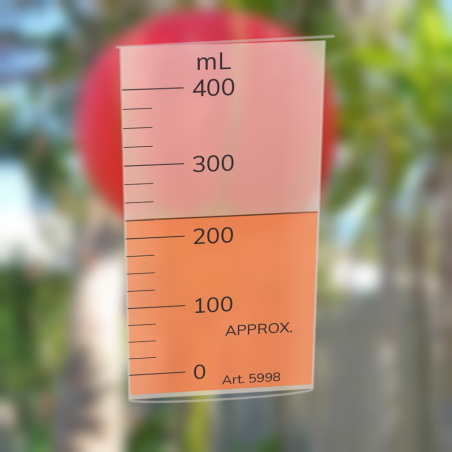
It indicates 225 mL
